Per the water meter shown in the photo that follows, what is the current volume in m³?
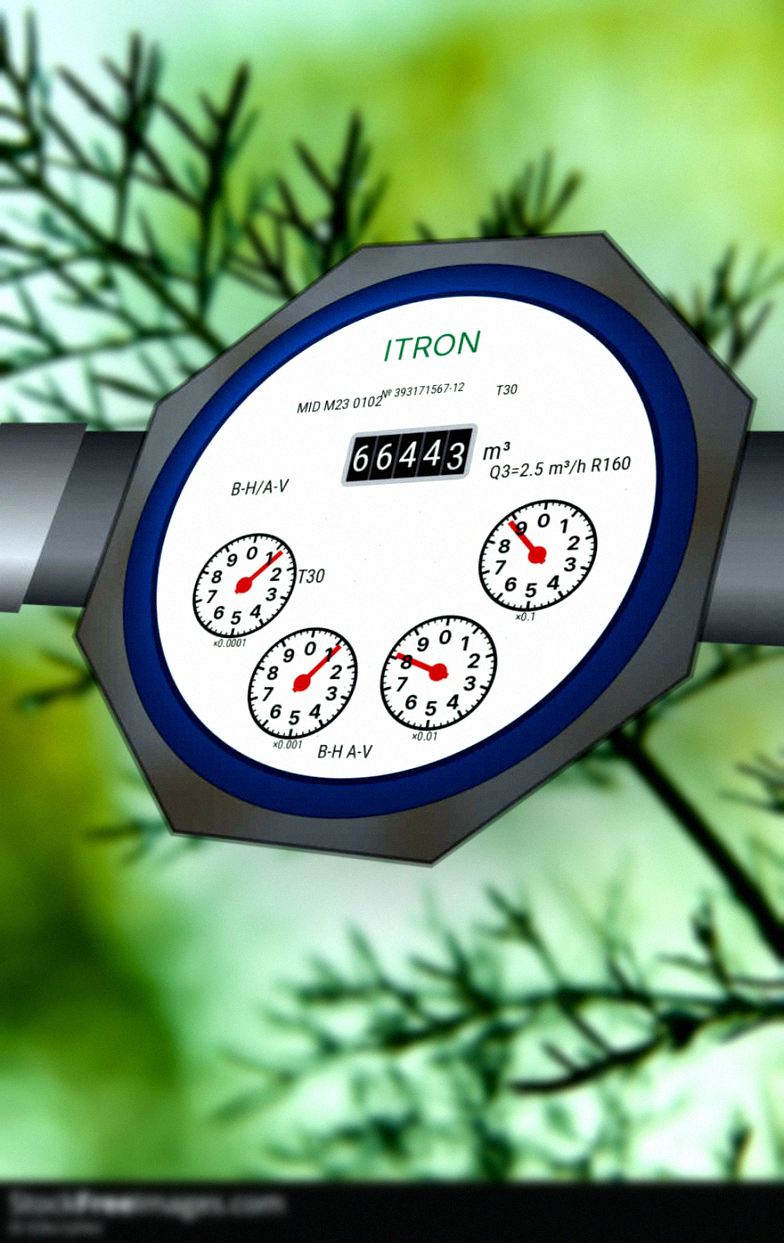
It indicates 66442.8811 m³
